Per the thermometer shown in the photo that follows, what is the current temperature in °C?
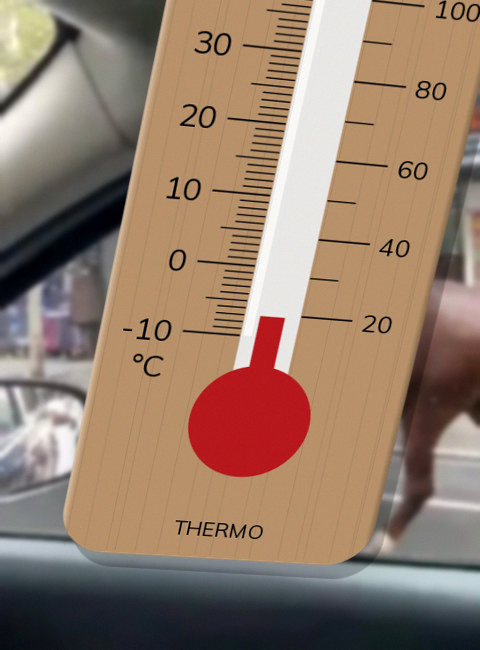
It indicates -7 °C
